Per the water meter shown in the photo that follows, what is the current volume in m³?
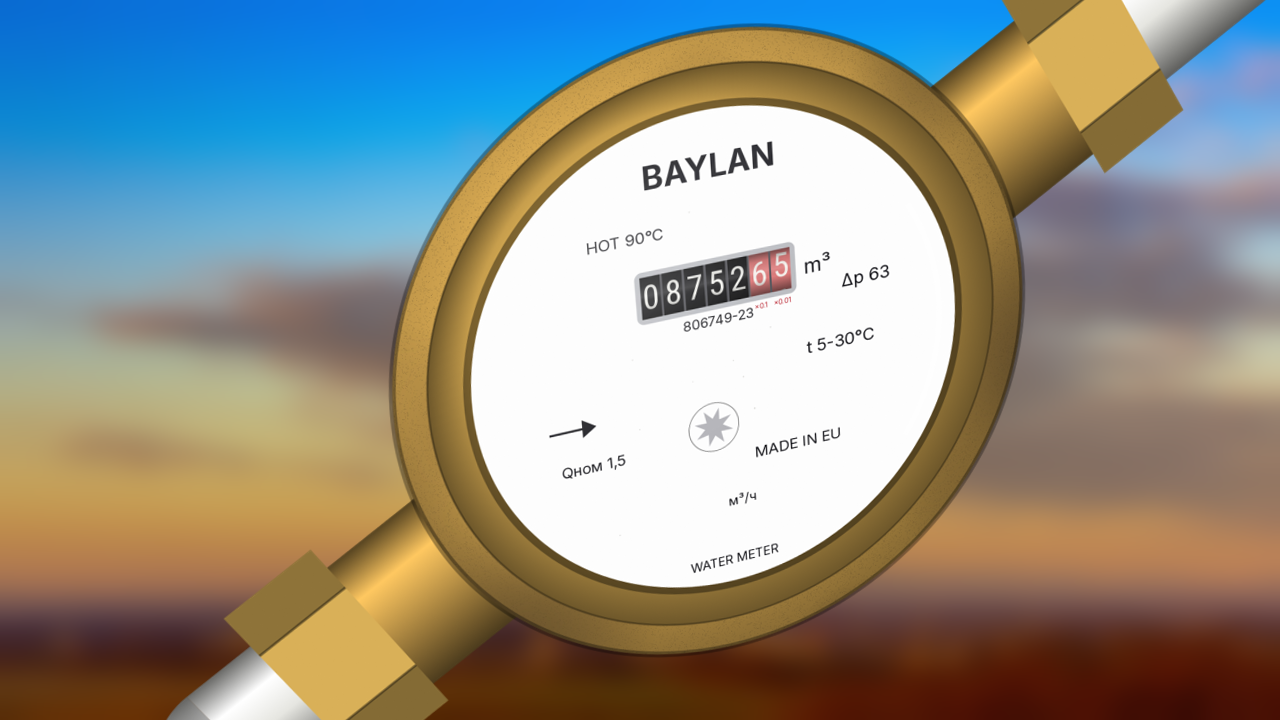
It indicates 8752.65 m³
